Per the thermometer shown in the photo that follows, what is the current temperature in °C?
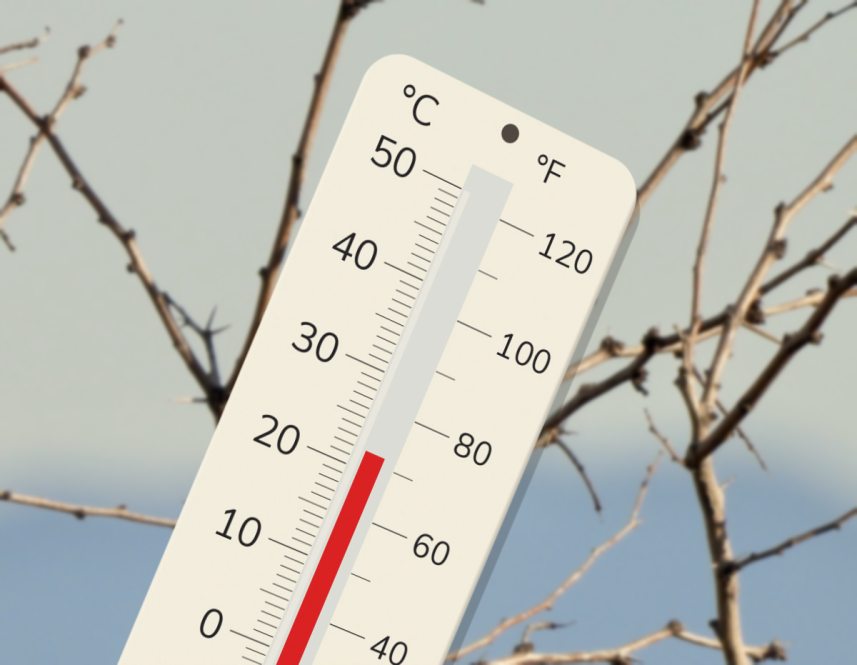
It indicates 22 °C
